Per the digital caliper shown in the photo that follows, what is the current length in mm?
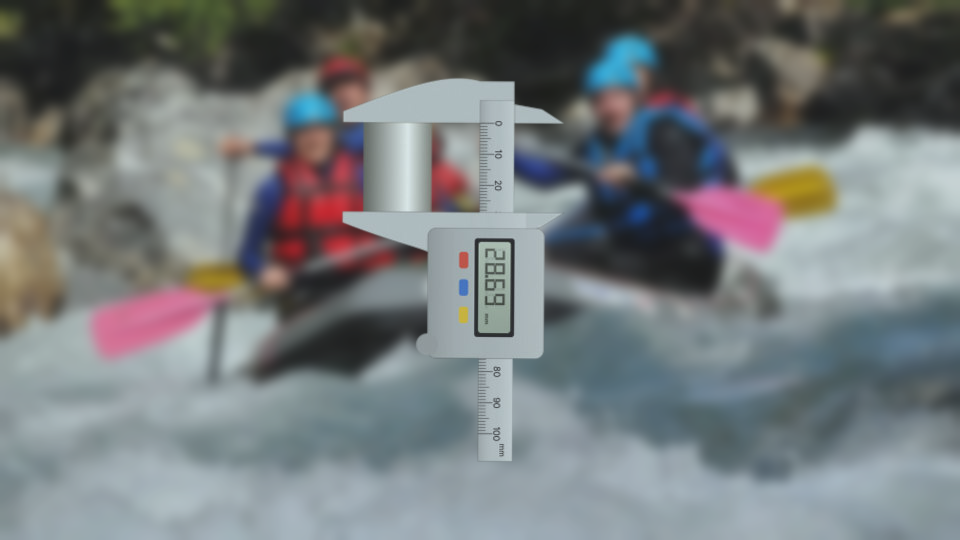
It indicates 28.69 mm
